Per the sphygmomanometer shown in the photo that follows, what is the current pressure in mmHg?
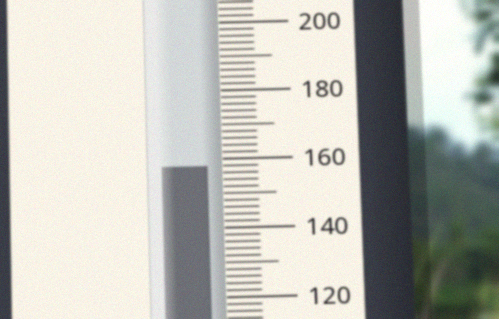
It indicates 158 mmHg
